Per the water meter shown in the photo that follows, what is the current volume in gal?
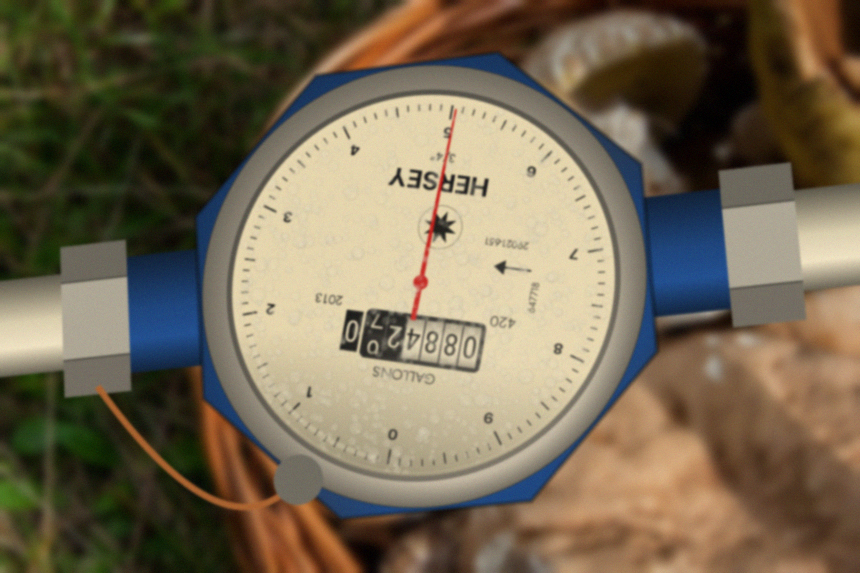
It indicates 884265.0 gal
